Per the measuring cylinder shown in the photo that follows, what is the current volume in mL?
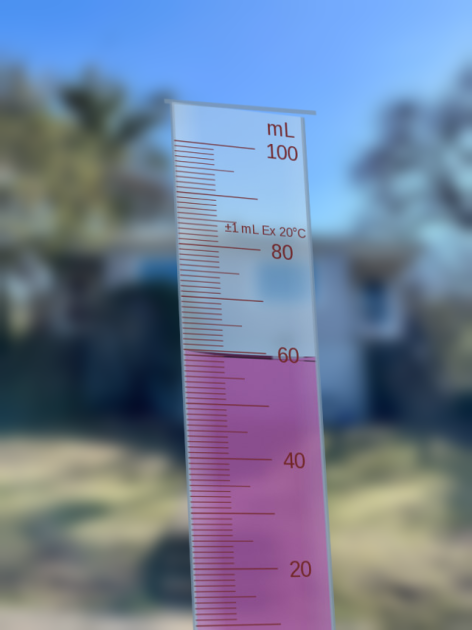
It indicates 59 mL
